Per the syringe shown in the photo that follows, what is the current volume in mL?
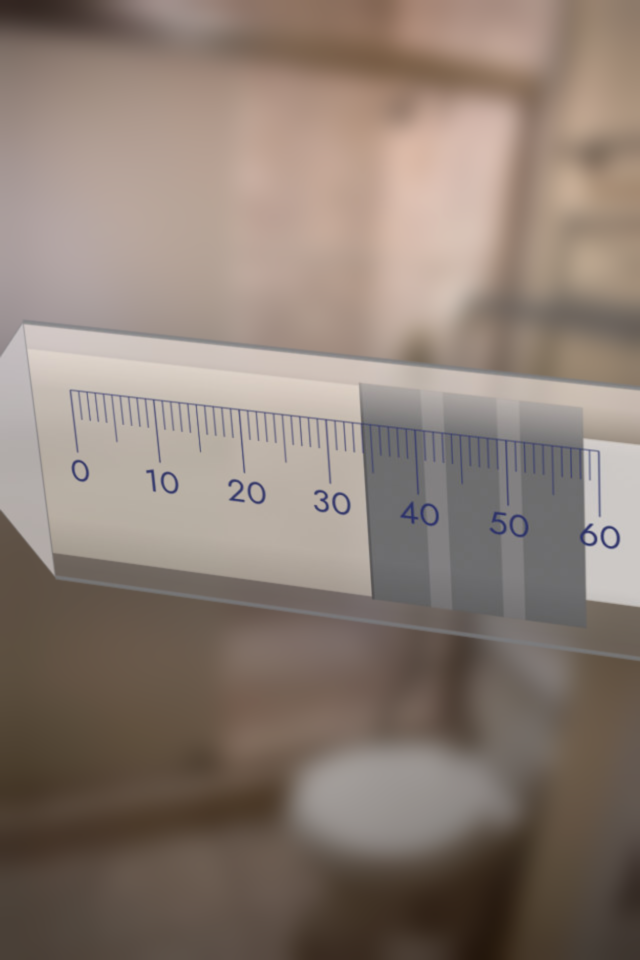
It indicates 34 mL
